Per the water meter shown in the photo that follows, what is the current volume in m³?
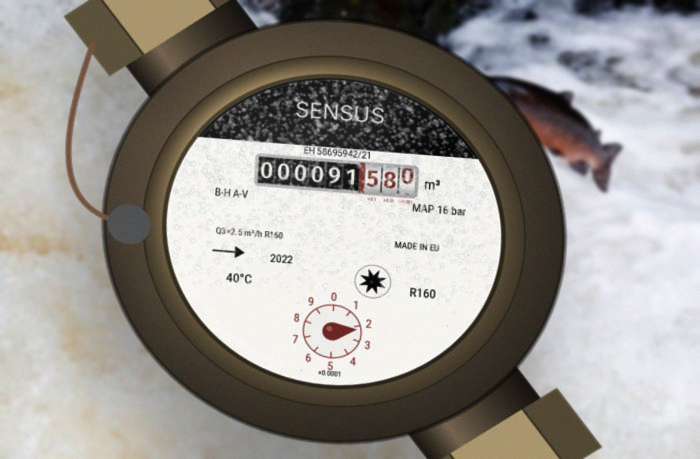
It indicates 91.5802 m³
